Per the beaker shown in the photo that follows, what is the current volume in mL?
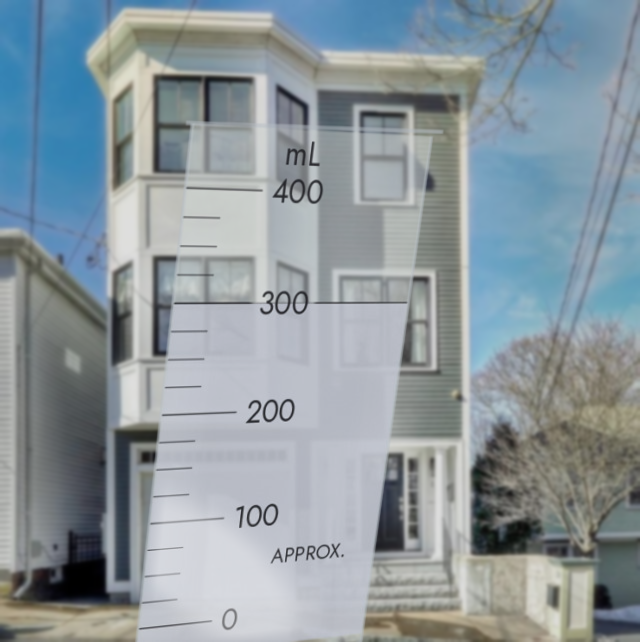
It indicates 300 mL
